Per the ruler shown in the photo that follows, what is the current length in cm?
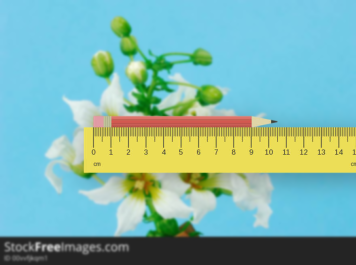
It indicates 10.5 cm
